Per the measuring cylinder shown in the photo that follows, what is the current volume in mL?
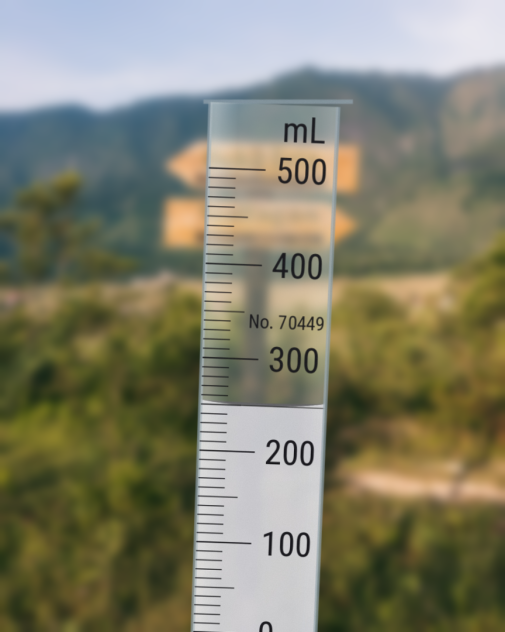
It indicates 250 mL
